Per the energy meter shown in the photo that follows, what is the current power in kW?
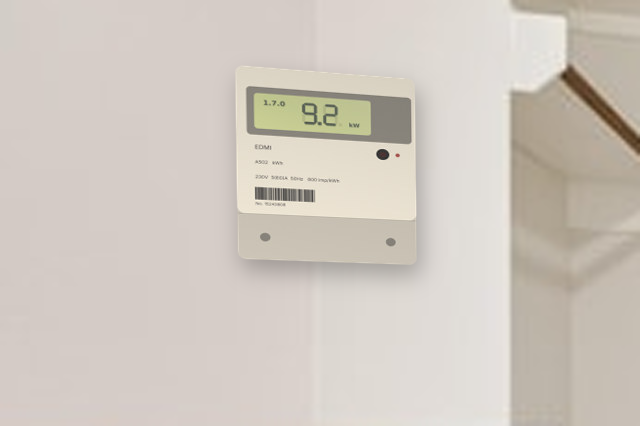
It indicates 9.2 kW
